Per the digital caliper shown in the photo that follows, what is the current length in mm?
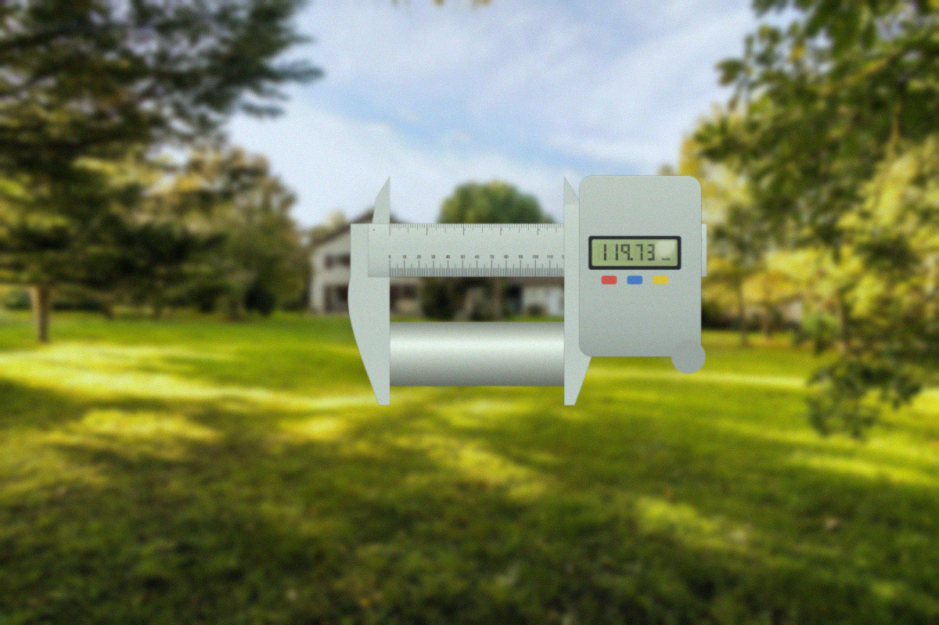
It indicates 119.73 mm
